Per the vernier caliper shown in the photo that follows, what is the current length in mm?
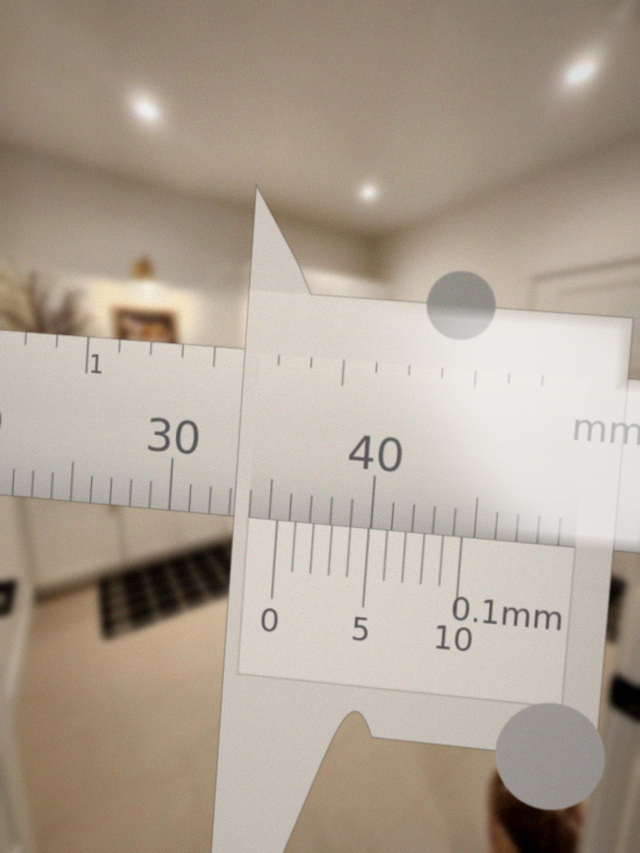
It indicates 35.4 mm
